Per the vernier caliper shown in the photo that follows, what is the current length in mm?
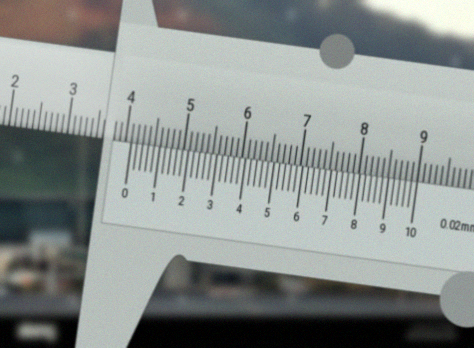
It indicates 41.0 mm
